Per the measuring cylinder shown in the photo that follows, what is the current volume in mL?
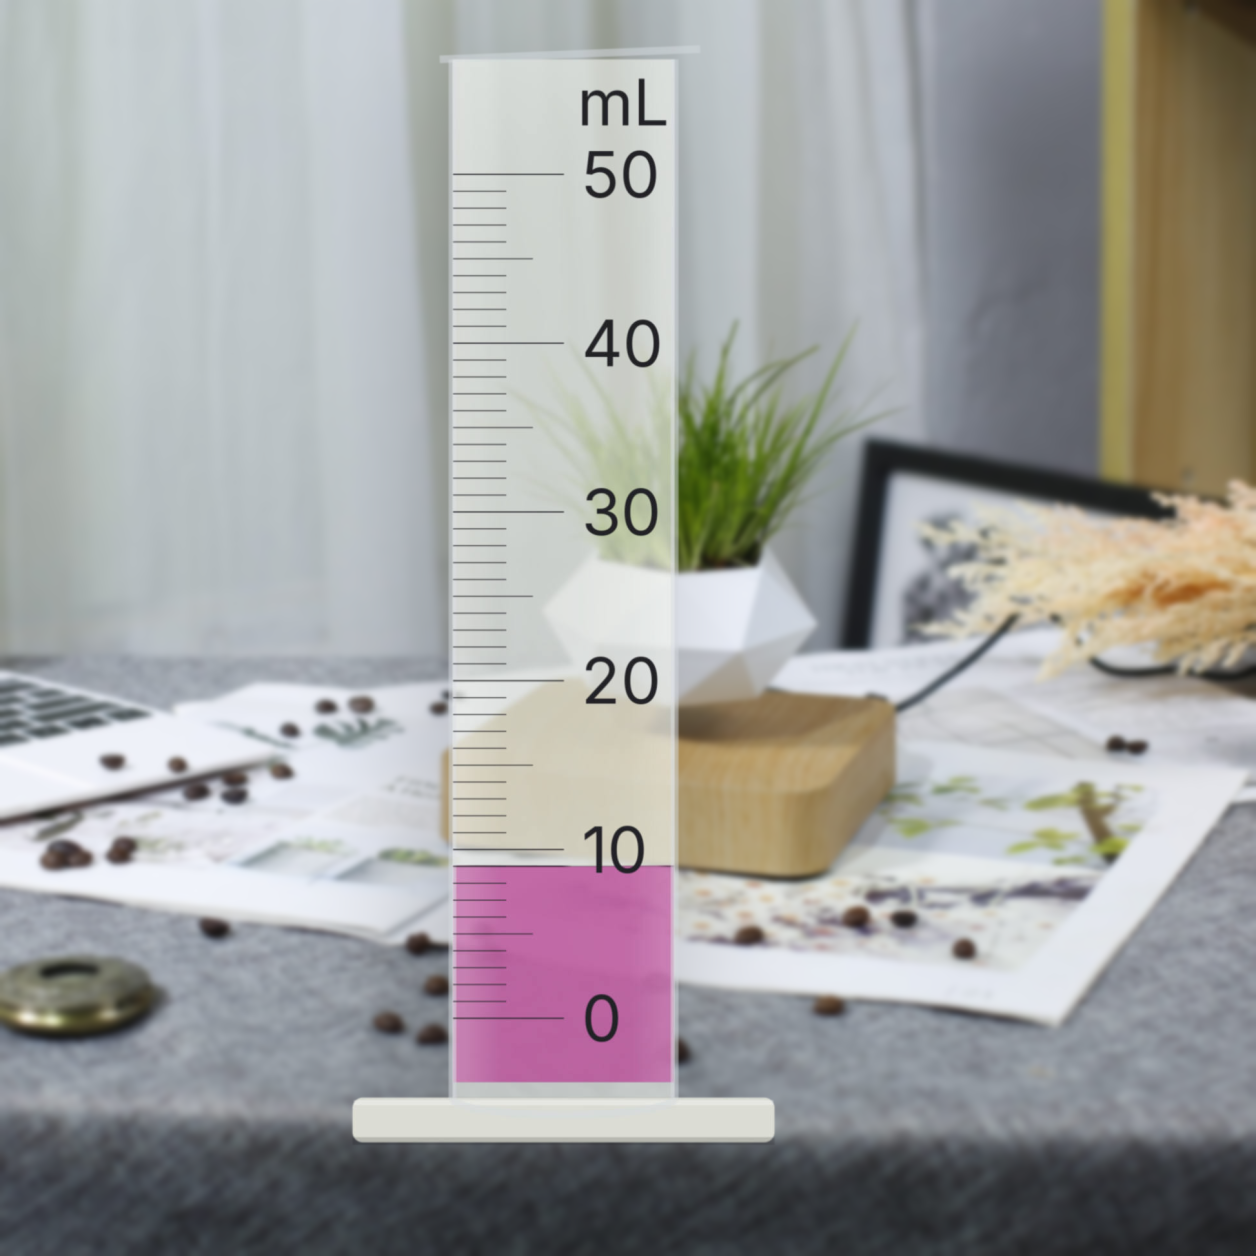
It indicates 9 mL
